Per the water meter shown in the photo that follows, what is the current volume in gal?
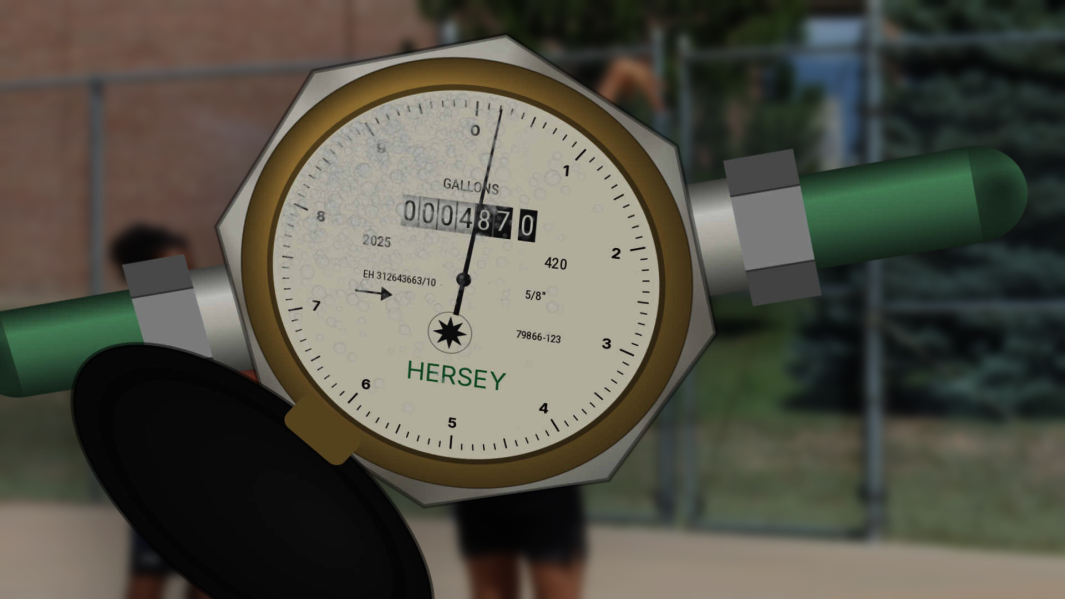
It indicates 4870.2 gal
